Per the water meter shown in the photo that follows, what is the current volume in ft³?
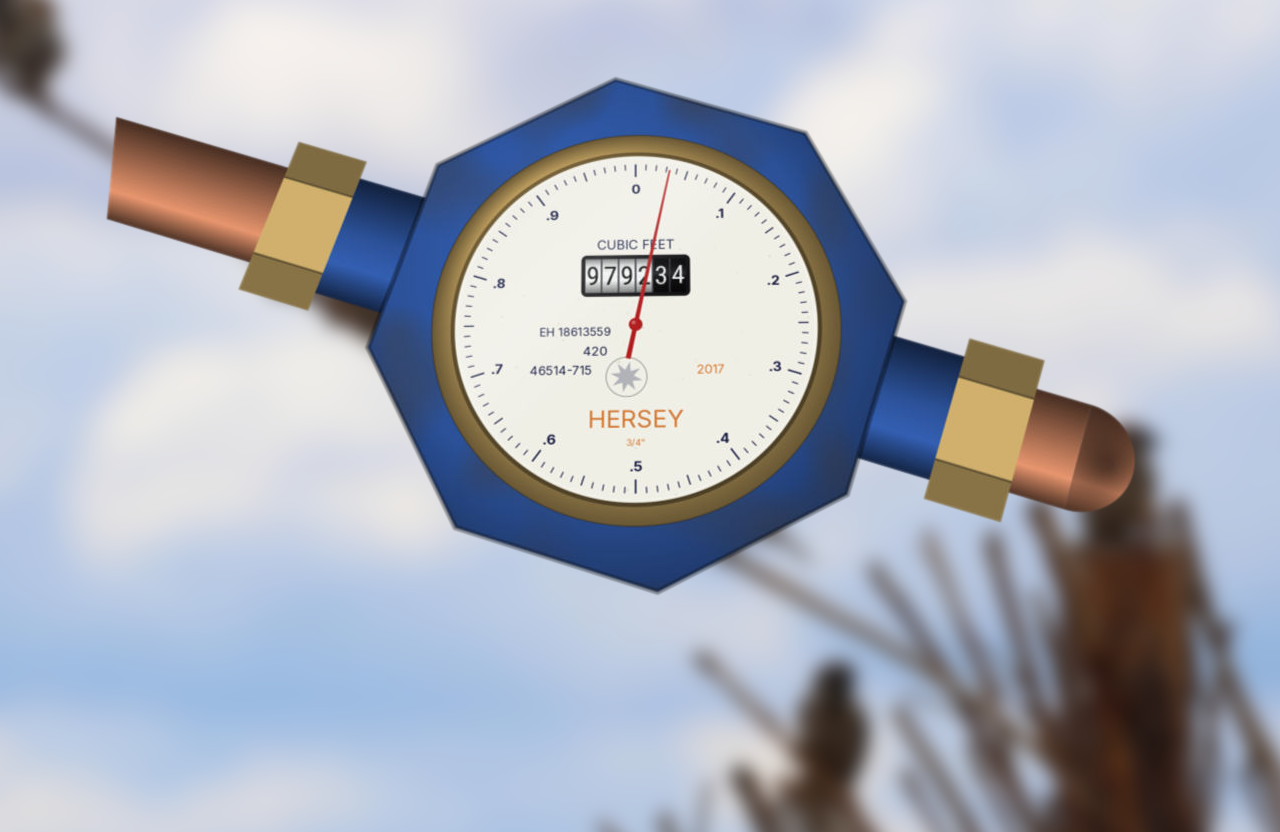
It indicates 979234.03 ft³
